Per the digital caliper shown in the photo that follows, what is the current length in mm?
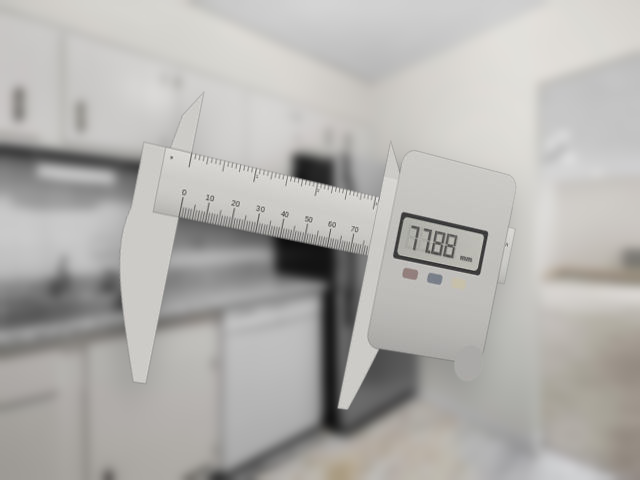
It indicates 77.88 mm
